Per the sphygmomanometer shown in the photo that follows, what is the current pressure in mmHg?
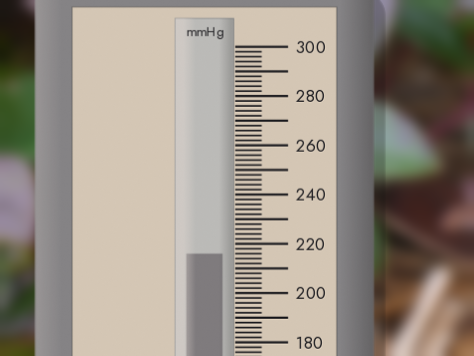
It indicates 216 mmHg
